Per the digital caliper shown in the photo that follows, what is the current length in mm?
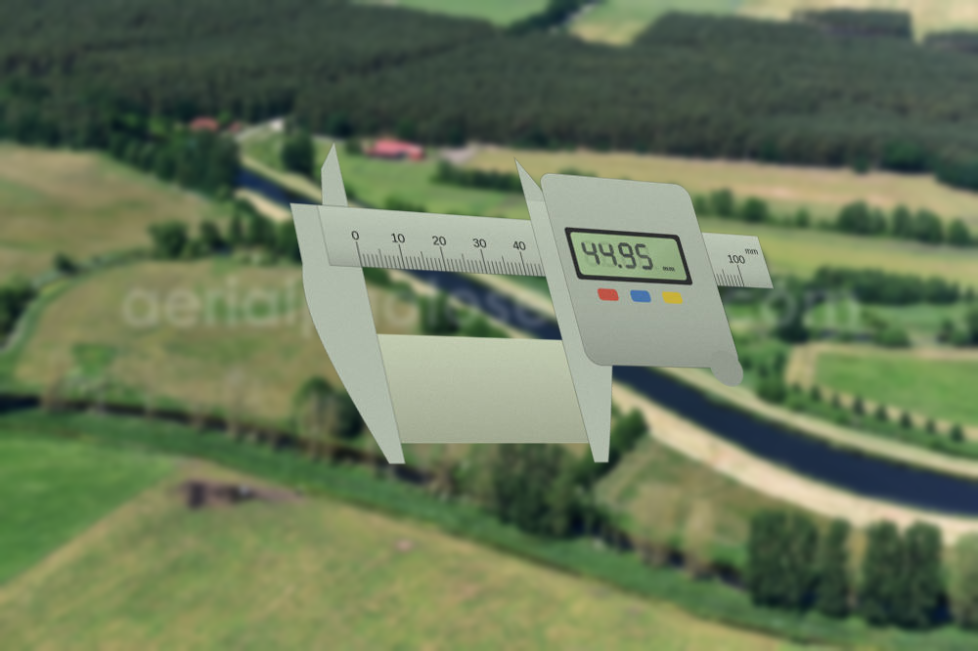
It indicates 44.95 mm
